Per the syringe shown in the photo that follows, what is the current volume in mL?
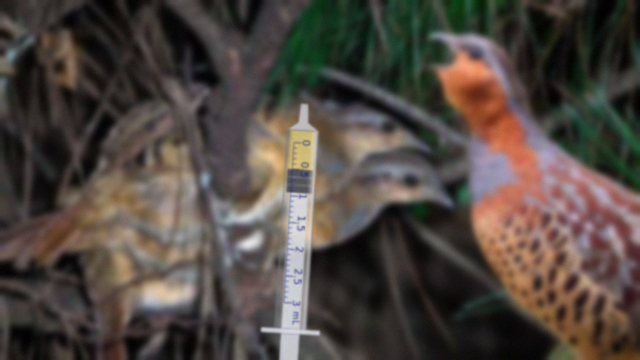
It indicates 0.5 mL
